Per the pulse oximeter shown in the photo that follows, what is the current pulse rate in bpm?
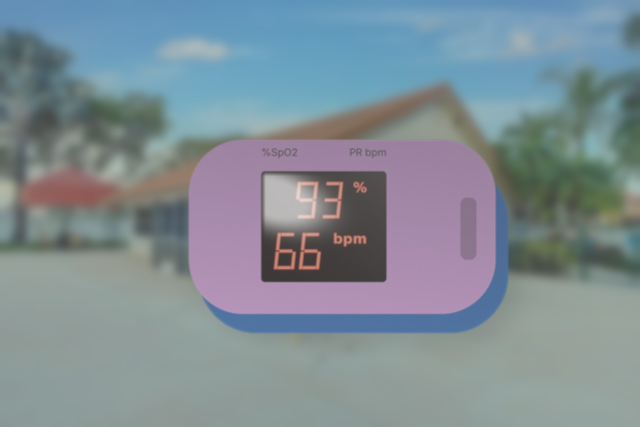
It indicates 66 bpm
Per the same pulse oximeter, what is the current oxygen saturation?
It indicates 93 %
